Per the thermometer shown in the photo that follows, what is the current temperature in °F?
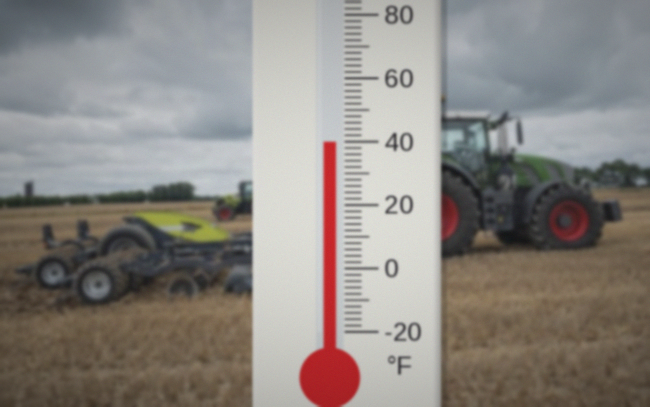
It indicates 40 °F
